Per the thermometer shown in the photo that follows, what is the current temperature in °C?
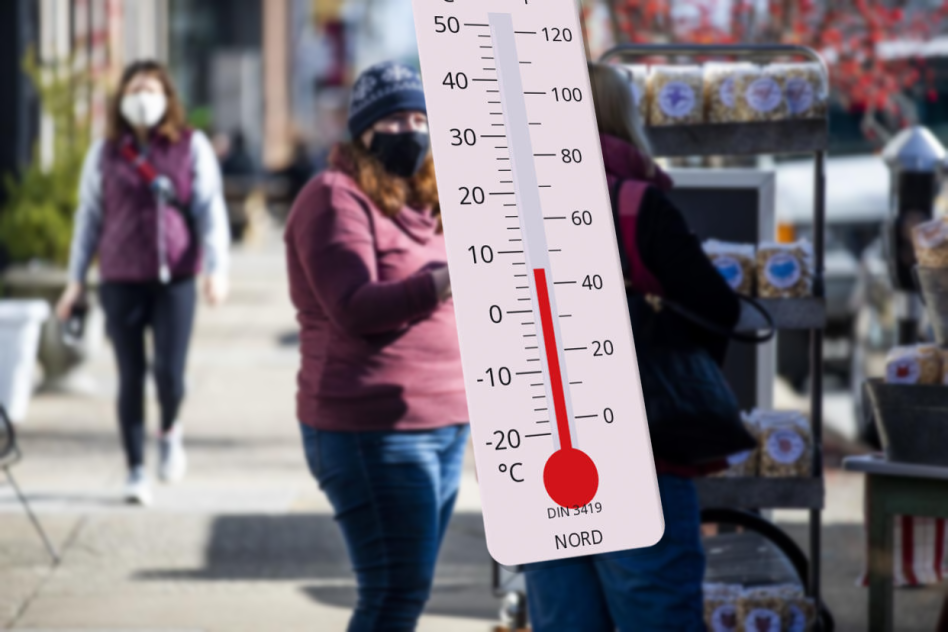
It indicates 7 °C
